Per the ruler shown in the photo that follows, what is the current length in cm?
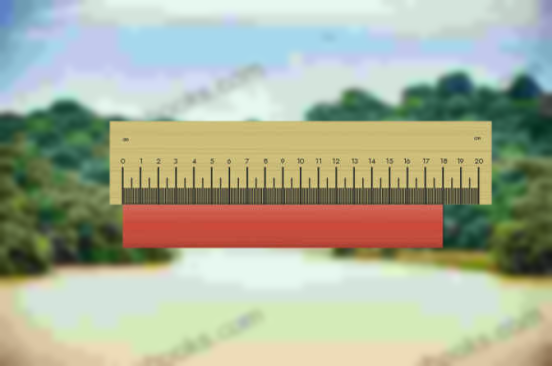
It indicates 18 cm
